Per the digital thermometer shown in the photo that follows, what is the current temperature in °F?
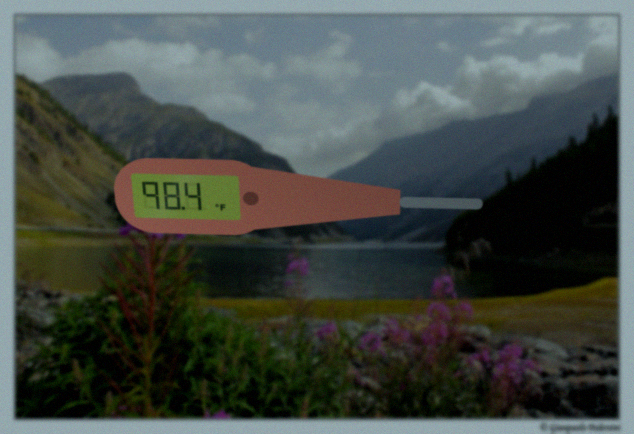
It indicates 98.4 °F
